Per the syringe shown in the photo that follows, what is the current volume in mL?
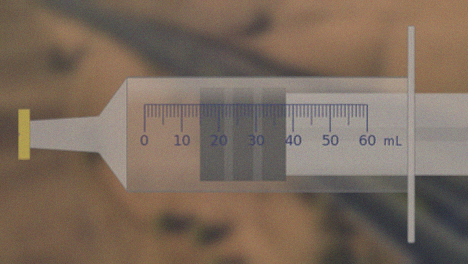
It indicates 15 mL
